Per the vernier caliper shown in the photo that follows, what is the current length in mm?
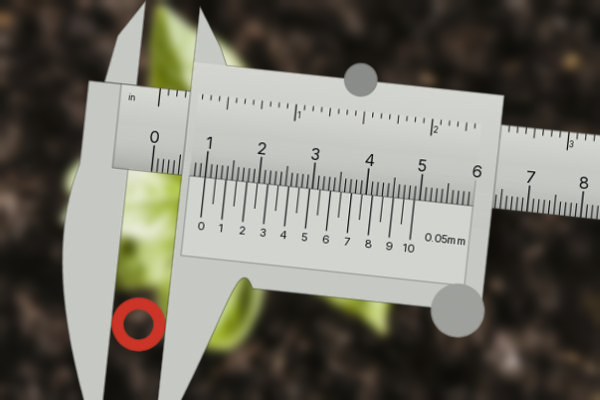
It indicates 10.0 mm
